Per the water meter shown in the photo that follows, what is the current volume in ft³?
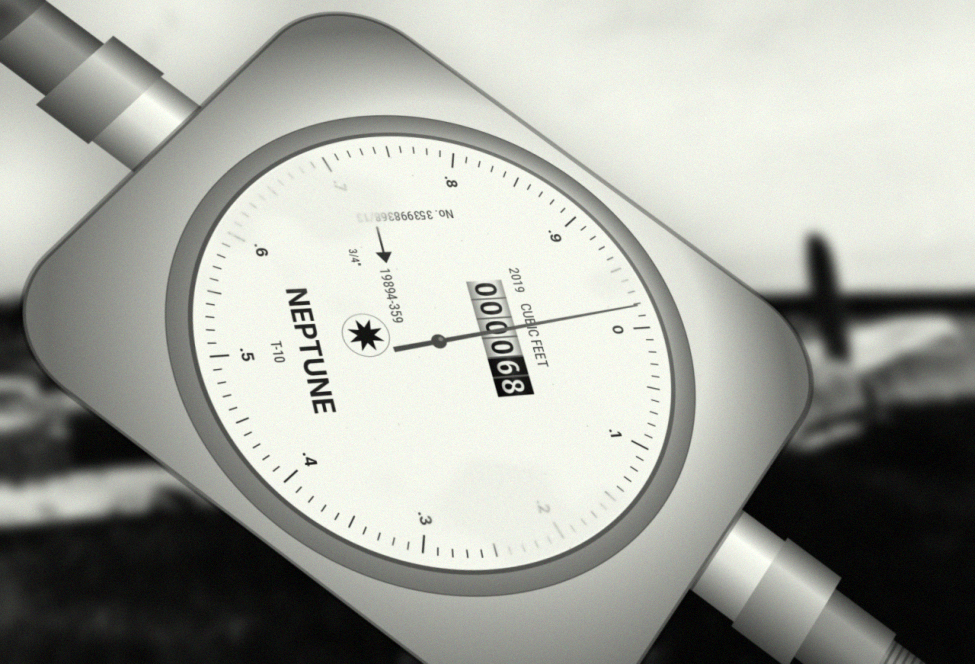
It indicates 67.98 ft³
